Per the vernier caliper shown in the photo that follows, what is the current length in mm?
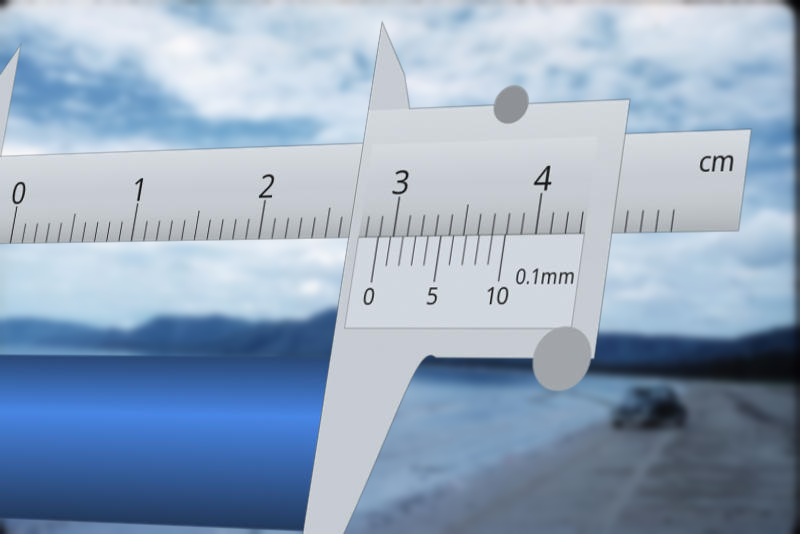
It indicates 28.9 mm
